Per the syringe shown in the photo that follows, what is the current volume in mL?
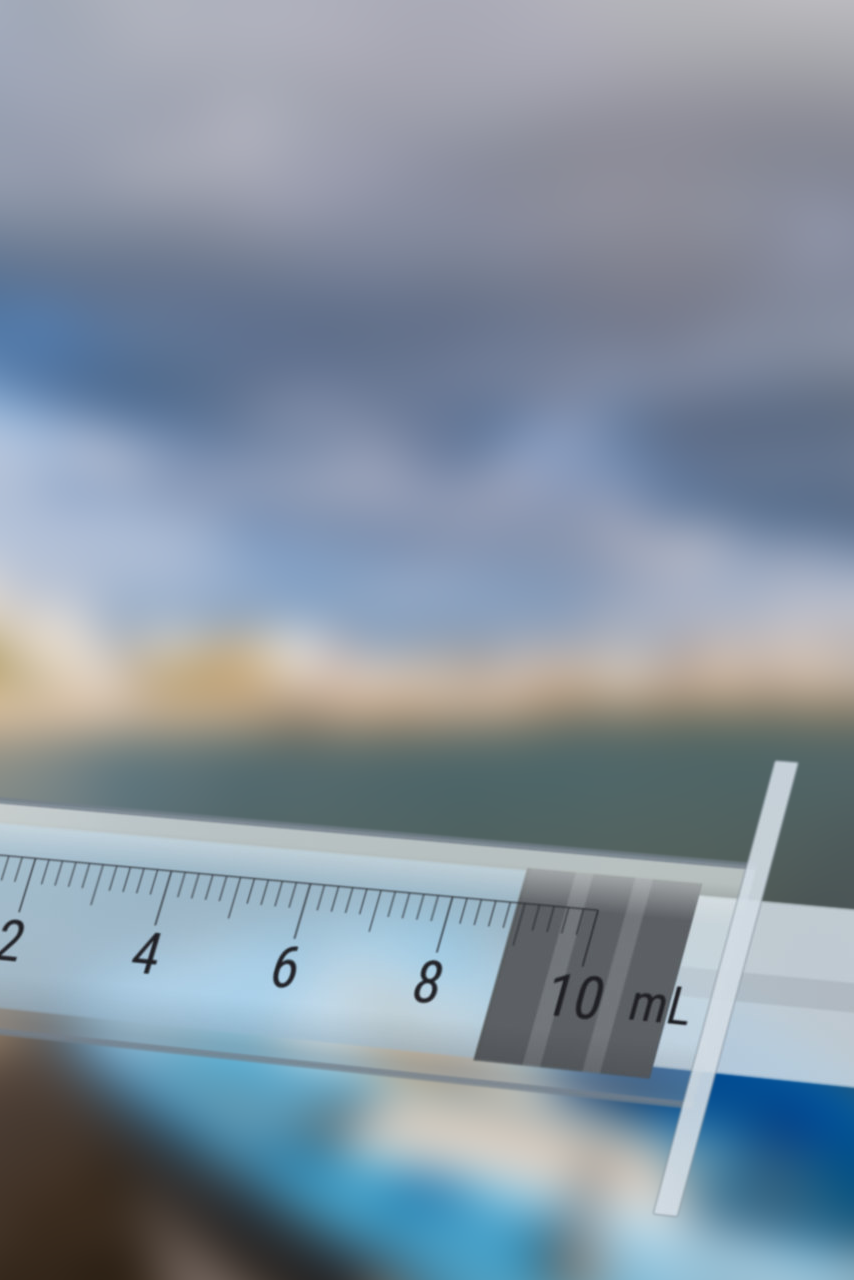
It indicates 8.9 mL
